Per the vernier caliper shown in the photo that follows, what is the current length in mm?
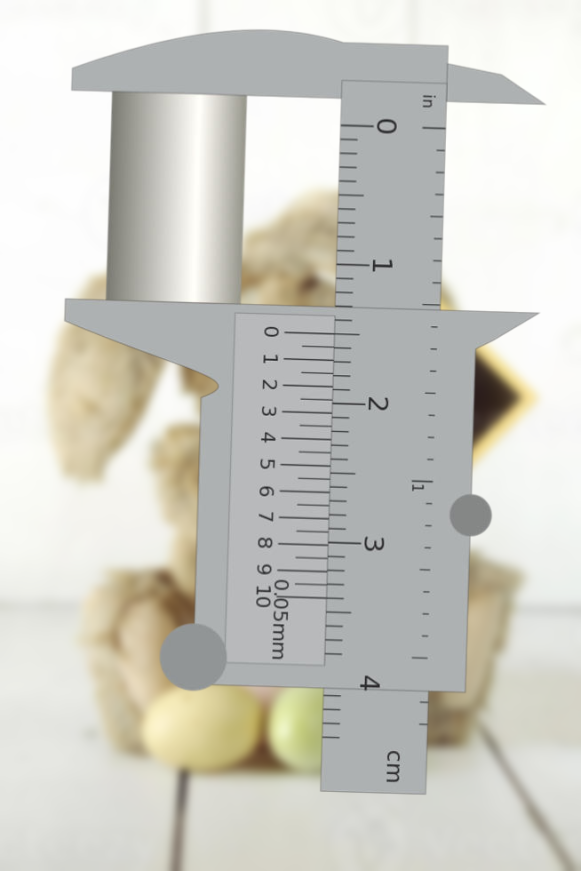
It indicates 15.0 mm
